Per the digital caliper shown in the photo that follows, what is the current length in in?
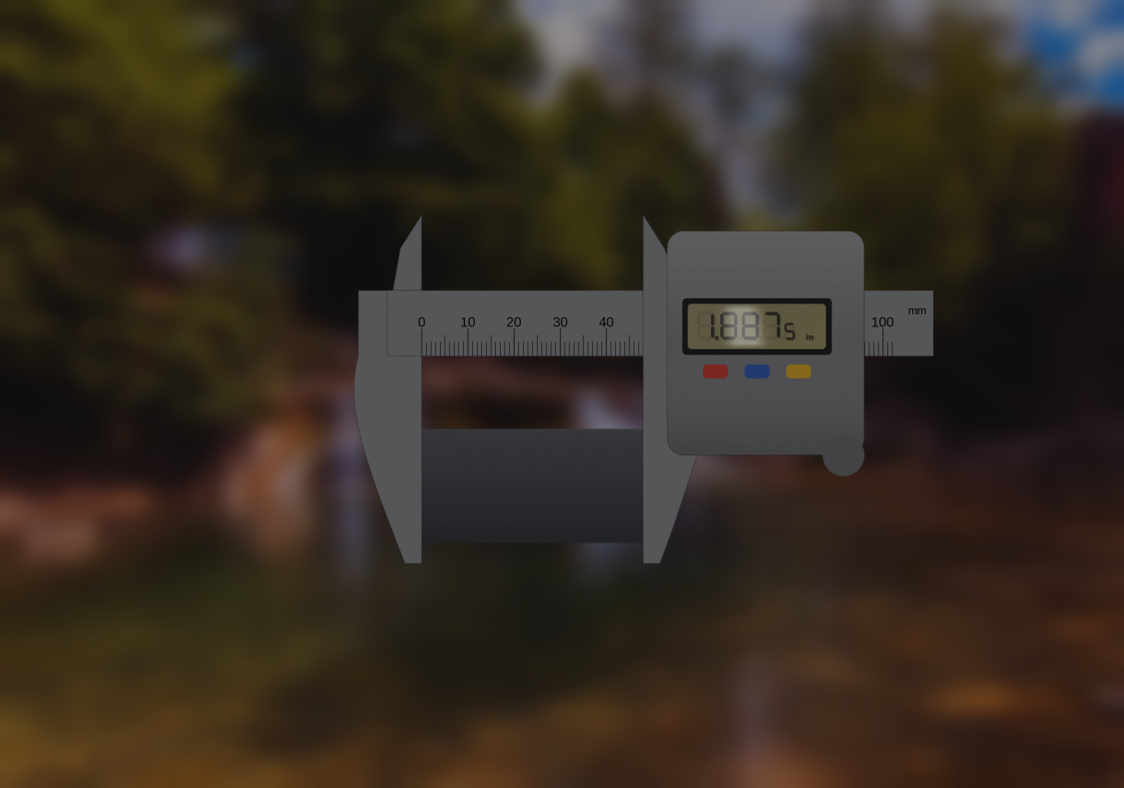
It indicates 1.8875 in
